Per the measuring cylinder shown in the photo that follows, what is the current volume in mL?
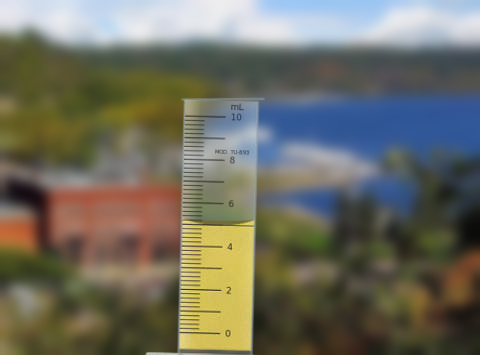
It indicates 5 mL
